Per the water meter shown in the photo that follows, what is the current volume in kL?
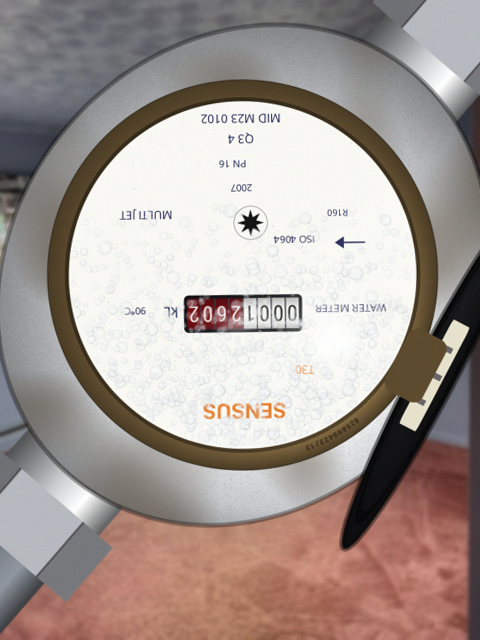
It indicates 1.2602 kL
